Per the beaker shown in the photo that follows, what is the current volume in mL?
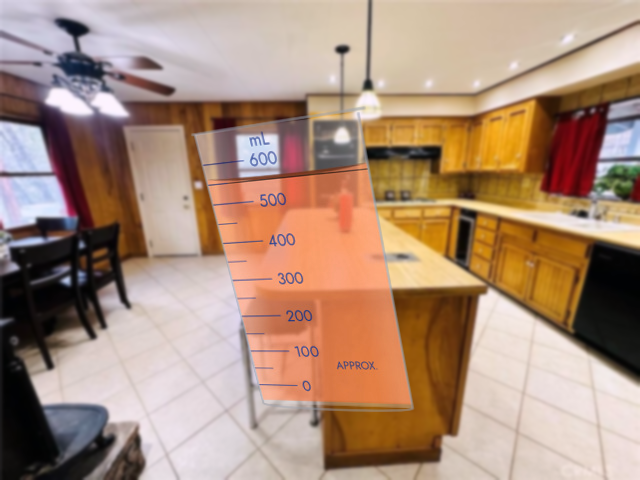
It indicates 550 mL
